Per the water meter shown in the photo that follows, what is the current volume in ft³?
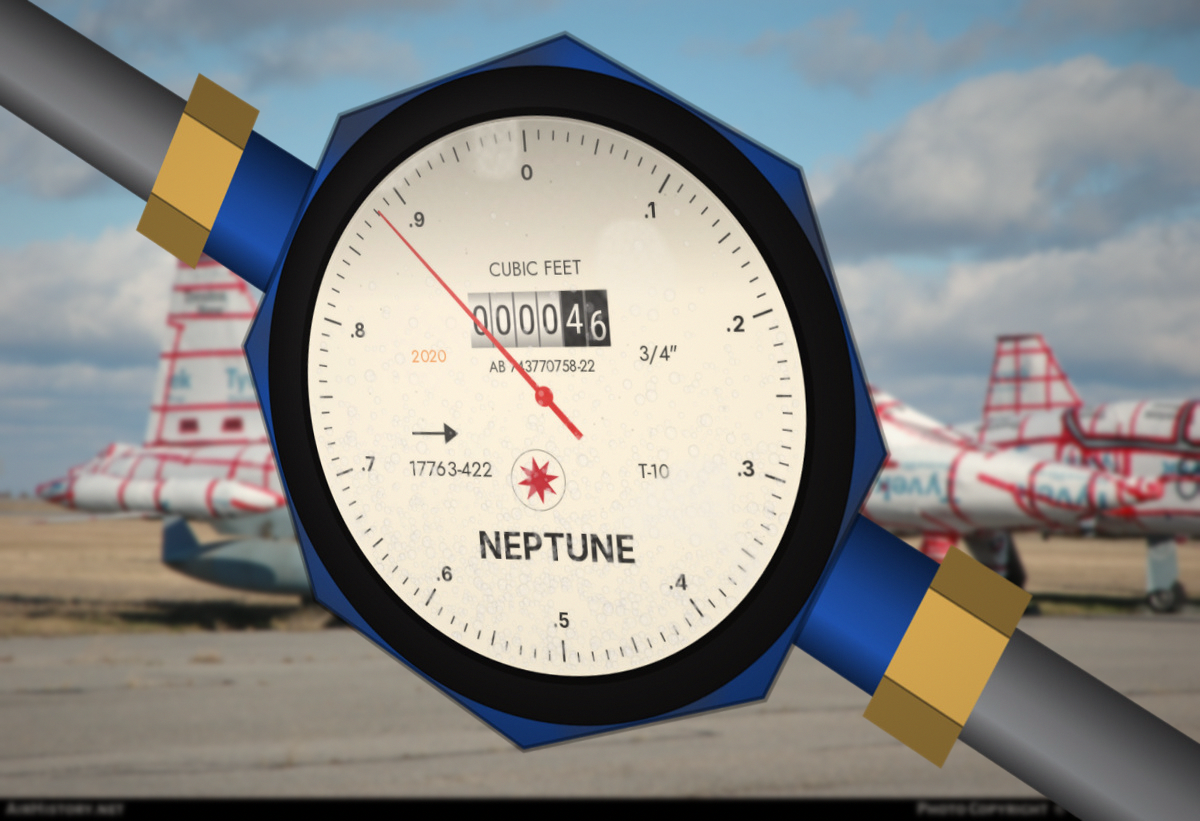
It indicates 45.88 ft³
